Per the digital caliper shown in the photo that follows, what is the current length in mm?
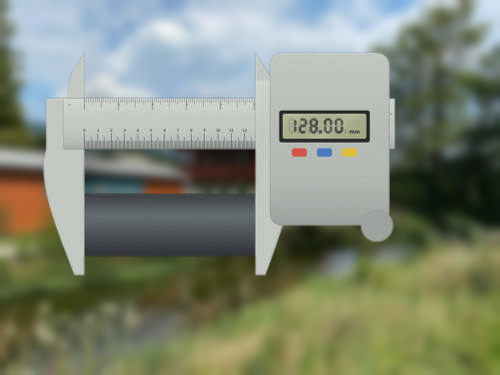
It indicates 128.00 mm
